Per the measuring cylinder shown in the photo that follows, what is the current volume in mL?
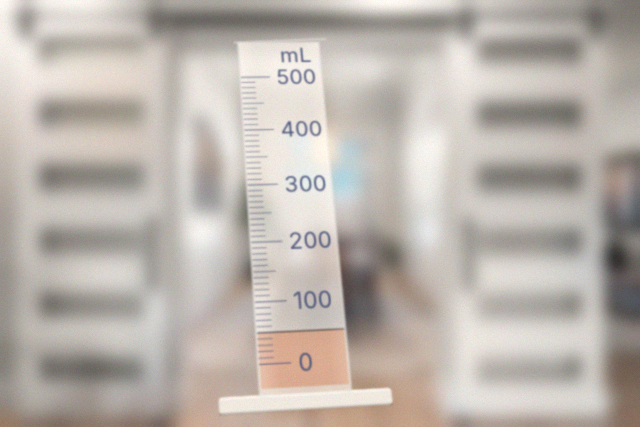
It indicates 50 mL
